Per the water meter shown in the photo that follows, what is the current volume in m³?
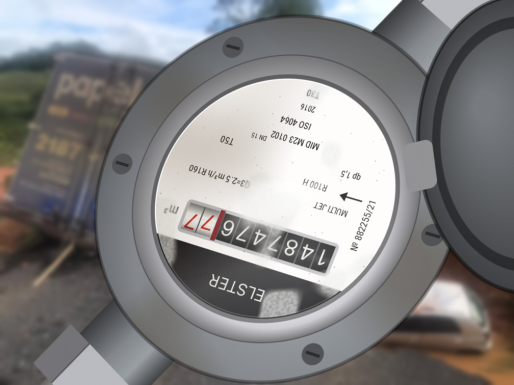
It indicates 1487476.77 m³
